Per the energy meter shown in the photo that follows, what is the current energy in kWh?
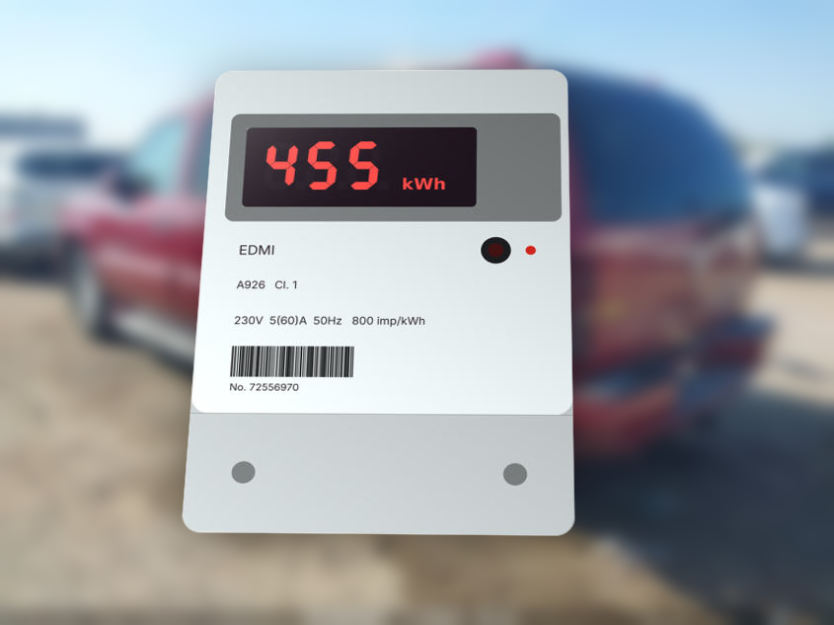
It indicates 455 kWh
